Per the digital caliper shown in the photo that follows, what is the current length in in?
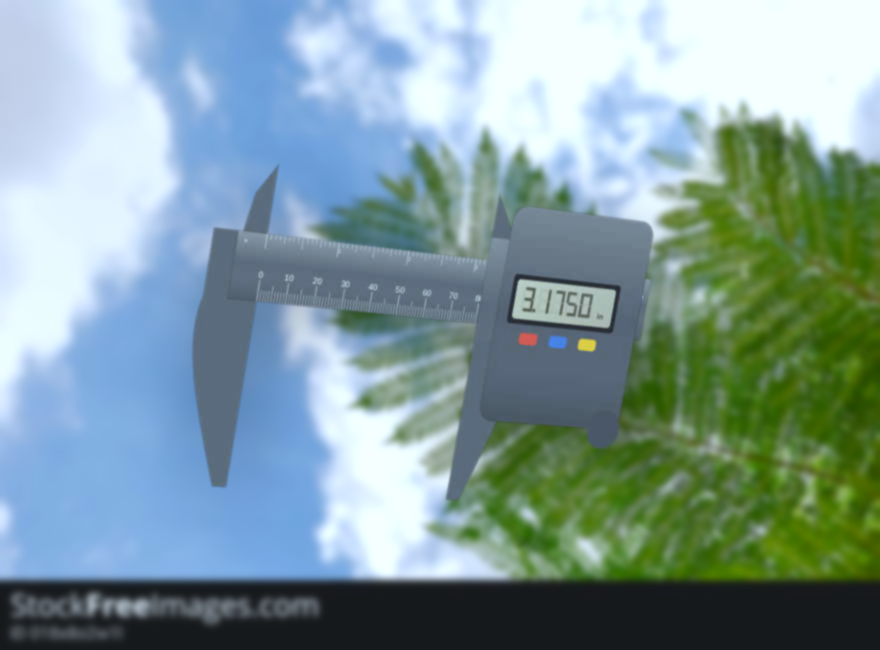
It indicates 3.1750 in
